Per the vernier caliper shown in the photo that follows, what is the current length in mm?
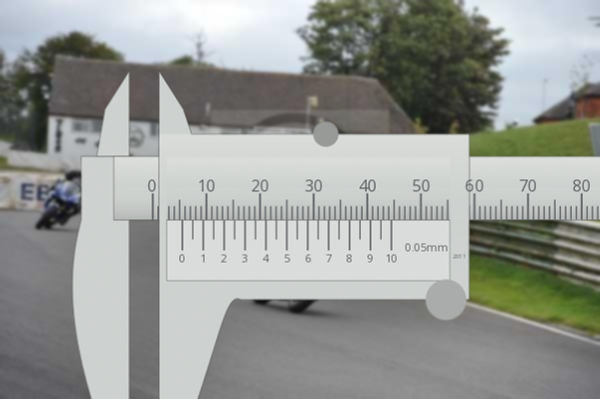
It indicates 5.5 mm
